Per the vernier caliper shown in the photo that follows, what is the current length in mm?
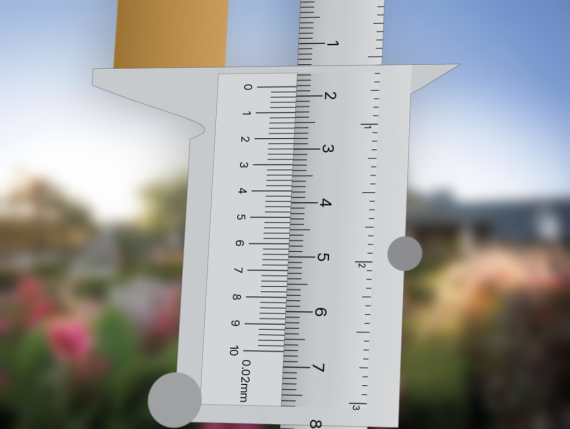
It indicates 18.2 mm
